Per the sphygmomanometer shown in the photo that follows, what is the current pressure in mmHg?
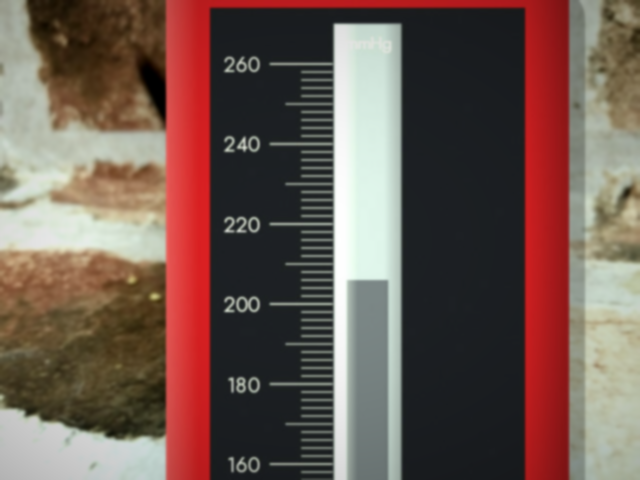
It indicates 206 mmHg
